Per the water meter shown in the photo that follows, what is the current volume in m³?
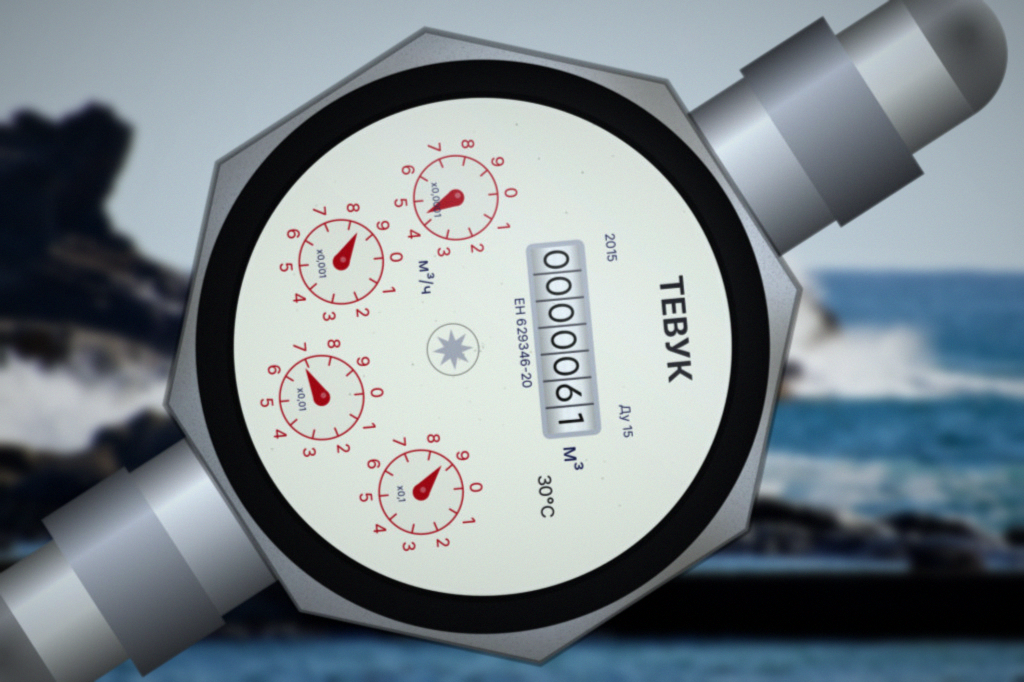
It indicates 61.8684 m³
